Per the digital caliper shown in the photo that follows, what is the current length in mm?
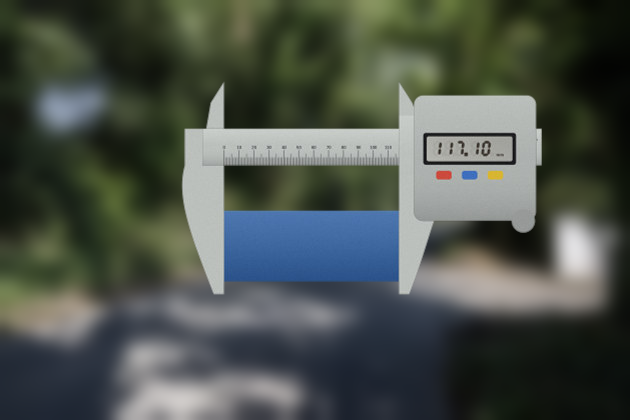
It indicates 117.10 mm
